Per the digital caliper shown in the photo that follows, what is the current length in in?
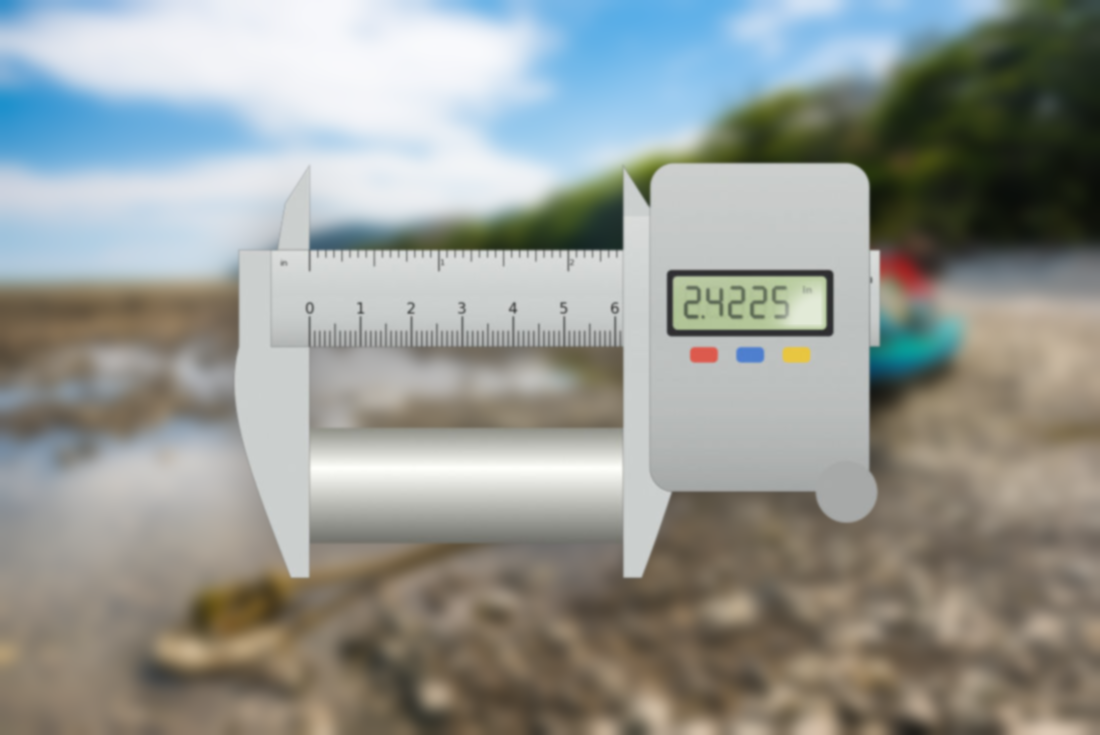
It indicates 2.4225 in
